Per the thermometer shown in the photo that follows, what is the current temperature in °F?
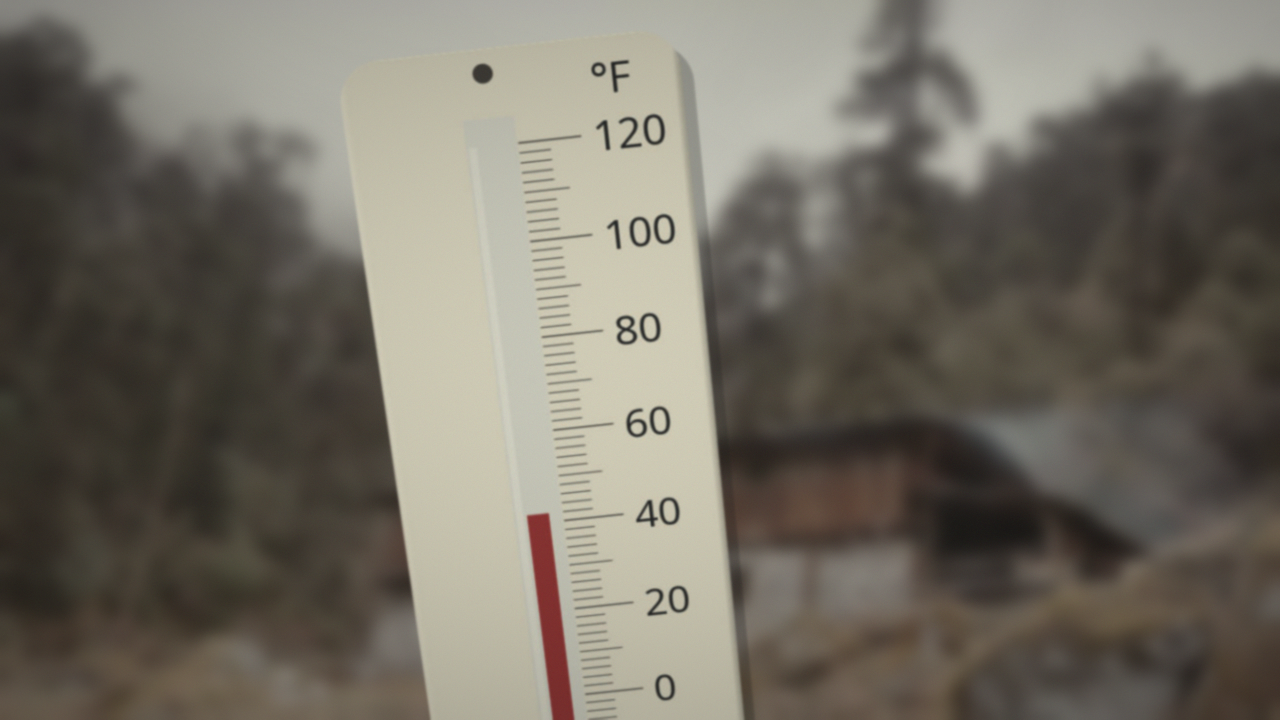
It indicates 42 °F
